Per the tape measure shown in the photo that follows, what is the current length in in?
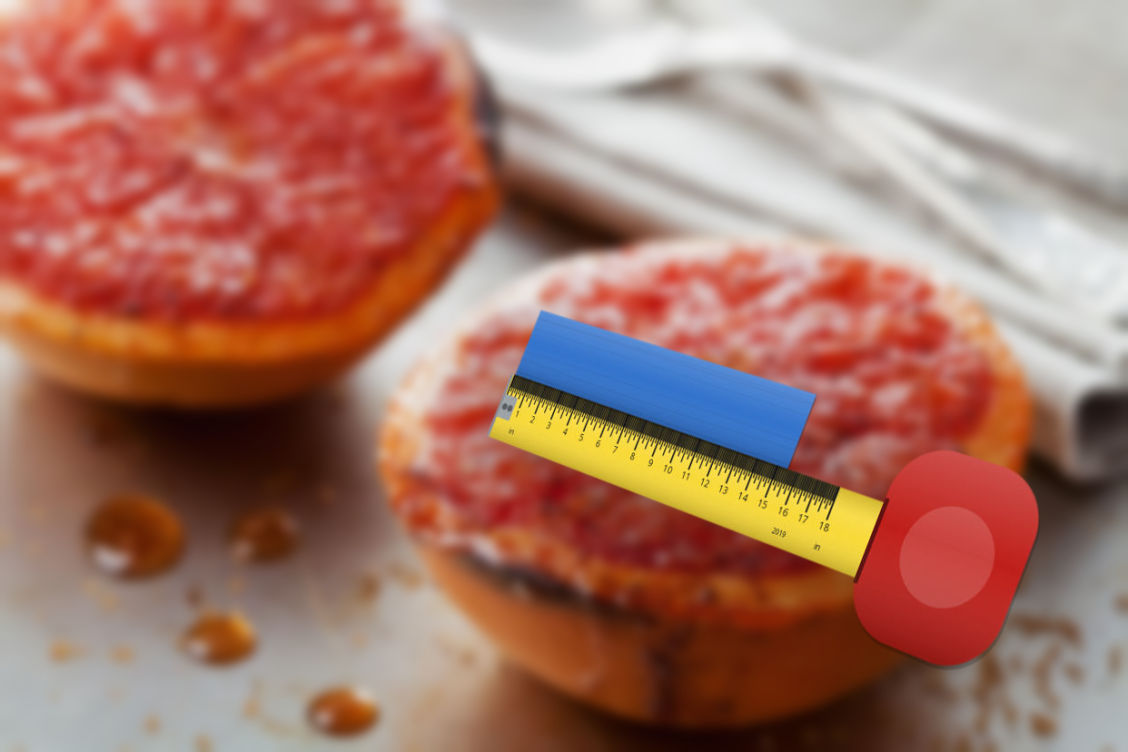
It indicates 15.5 in
